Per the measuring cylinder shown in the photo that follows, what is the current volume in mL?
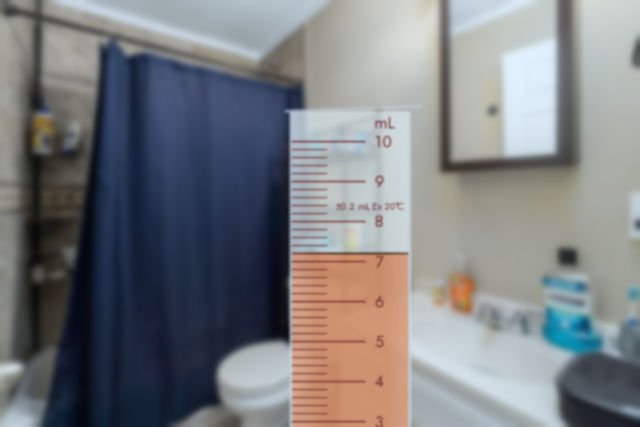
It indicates 7.2 mL
